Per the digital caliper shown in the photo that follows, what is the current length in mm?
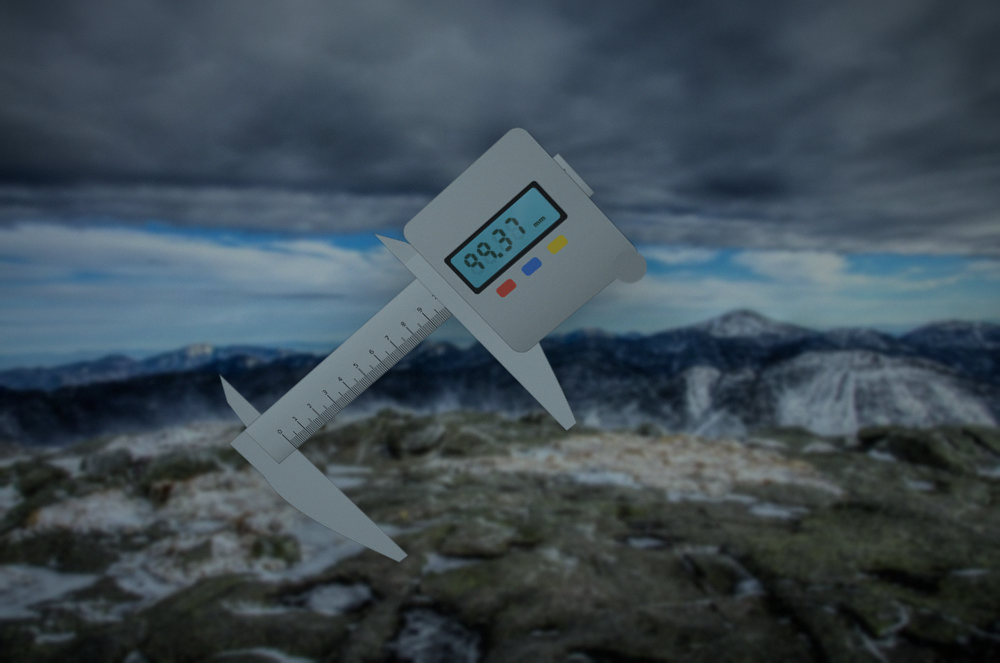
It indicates 99.37 mm
